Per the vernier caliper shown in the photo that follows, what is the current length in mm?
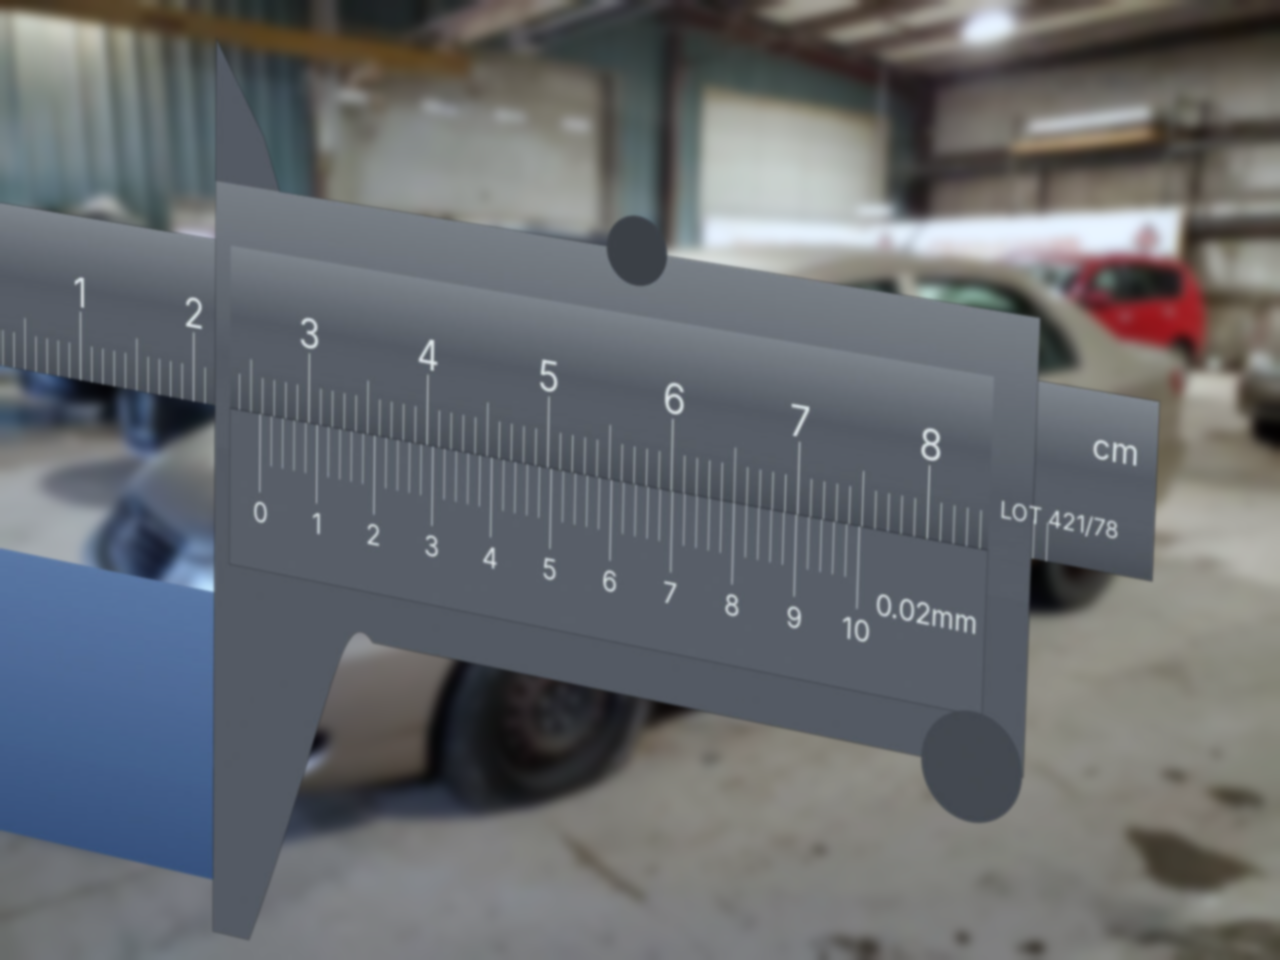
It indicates 25.8 mm
